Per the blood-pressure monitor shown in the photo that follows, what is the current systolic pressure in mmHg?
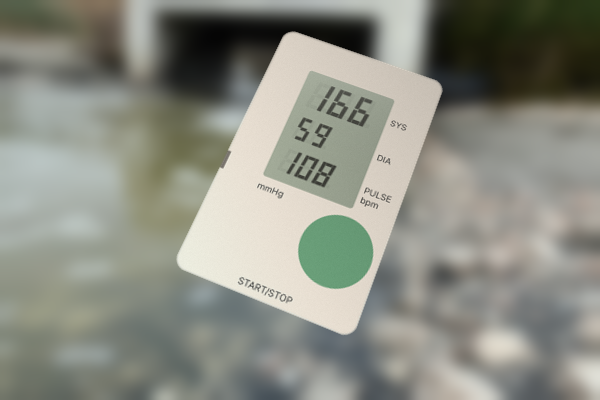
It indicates 166 mmHg
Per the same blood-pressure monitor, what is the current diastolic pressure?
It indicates 59 mmHg
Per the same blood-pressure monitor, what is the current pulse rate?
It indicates 108 bpm
